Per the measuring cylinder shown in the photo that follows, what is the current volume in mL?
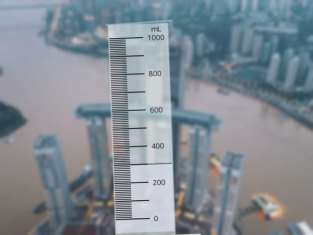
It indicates 300 mL
